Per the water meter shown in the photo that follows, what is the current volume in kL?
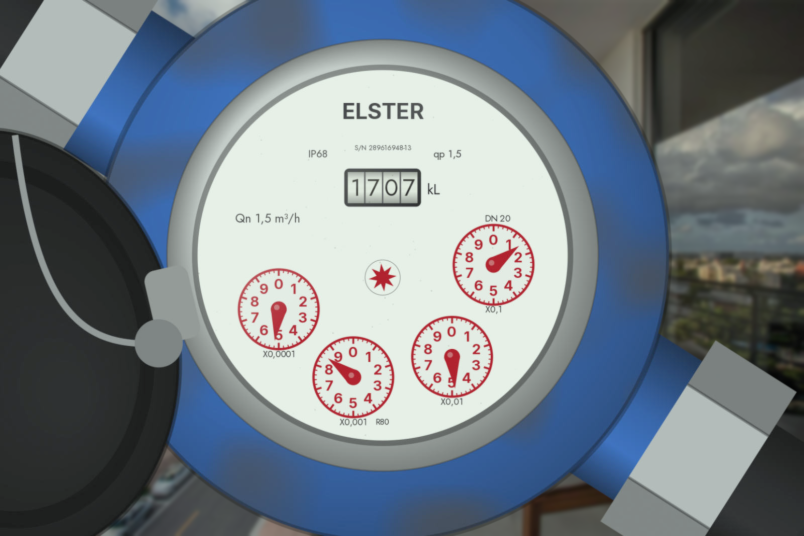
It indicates 1707.1485 kL
